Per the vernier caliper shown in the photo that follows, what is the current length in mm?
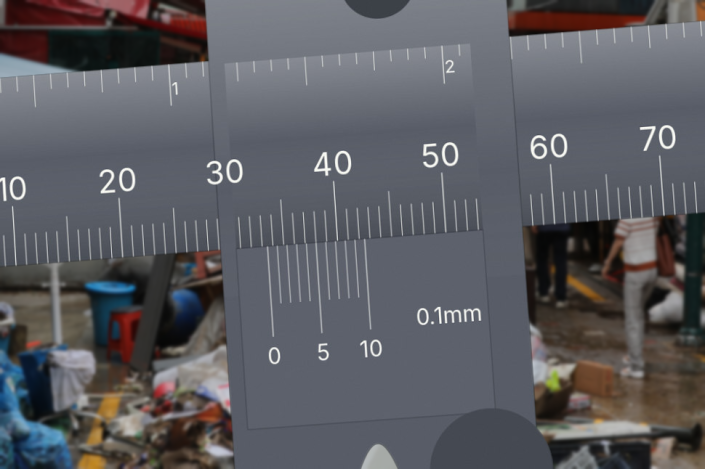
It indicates 33.5 mm
